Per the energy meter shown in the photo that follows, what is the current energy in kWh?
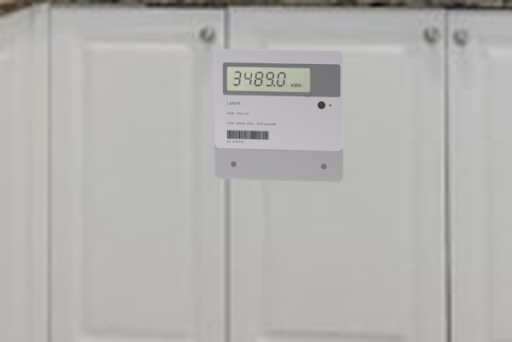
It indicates 3489.0 kWh
